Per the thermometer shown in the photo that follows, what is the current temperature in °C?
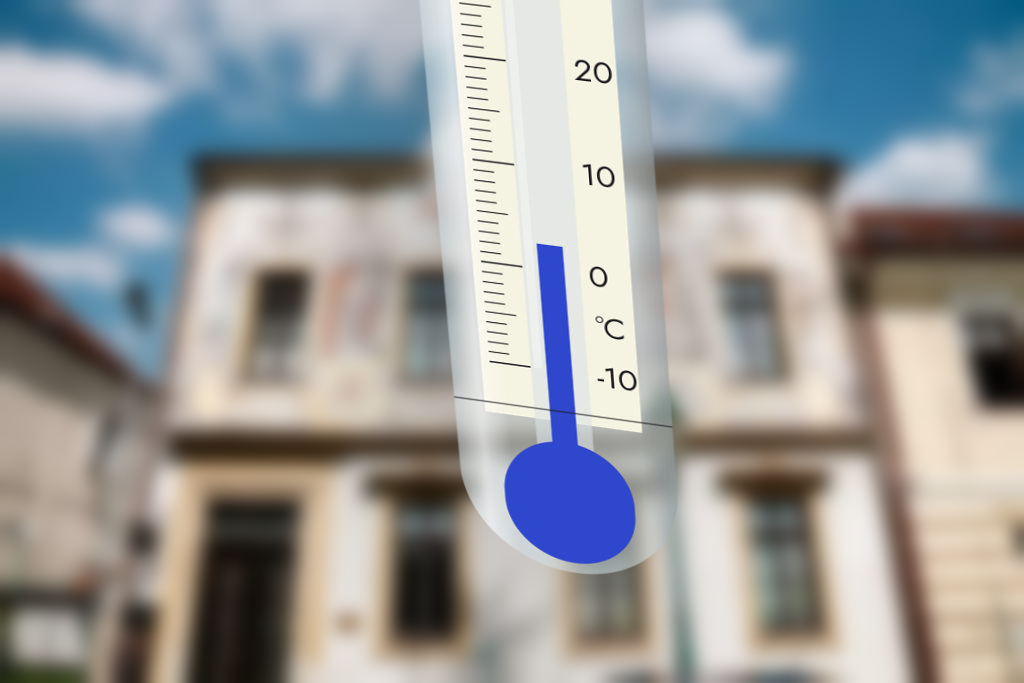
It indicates 2.5 °C
